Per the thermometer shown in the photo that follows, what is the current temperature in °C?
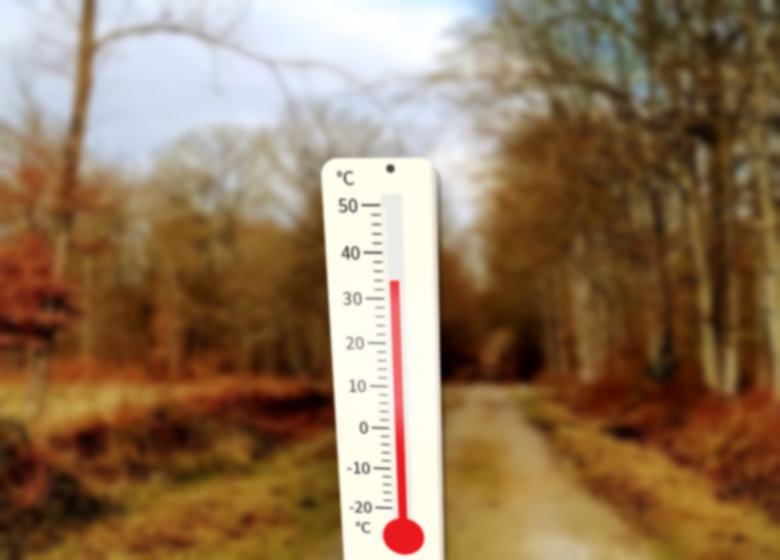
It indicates 34 °C
